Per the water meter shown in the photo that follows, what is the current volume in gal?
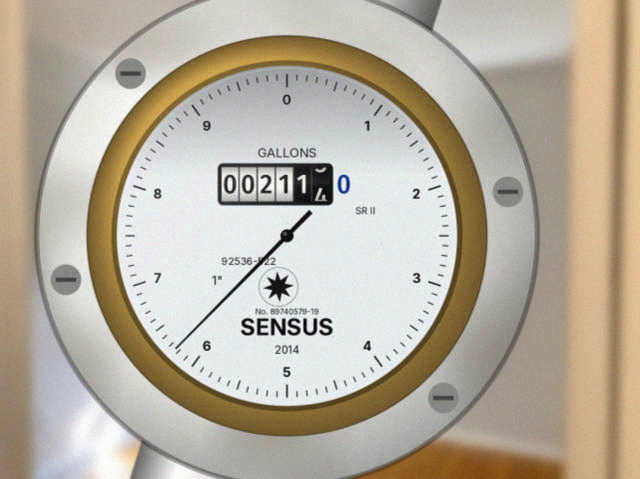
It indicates 21136.2 gal
